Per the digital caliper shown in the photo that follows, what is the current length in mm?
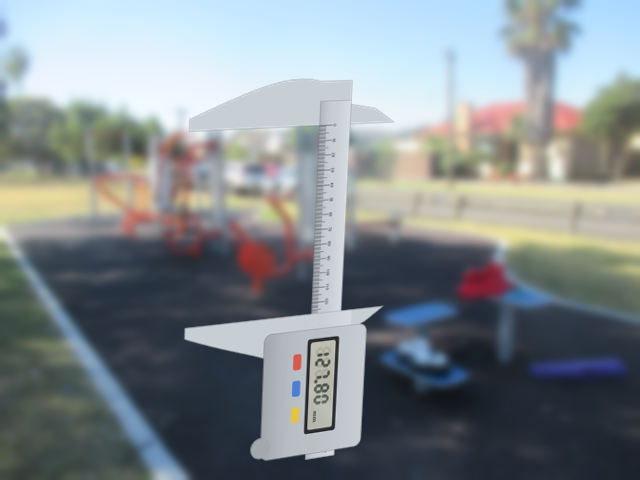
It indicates 127.80 mm
